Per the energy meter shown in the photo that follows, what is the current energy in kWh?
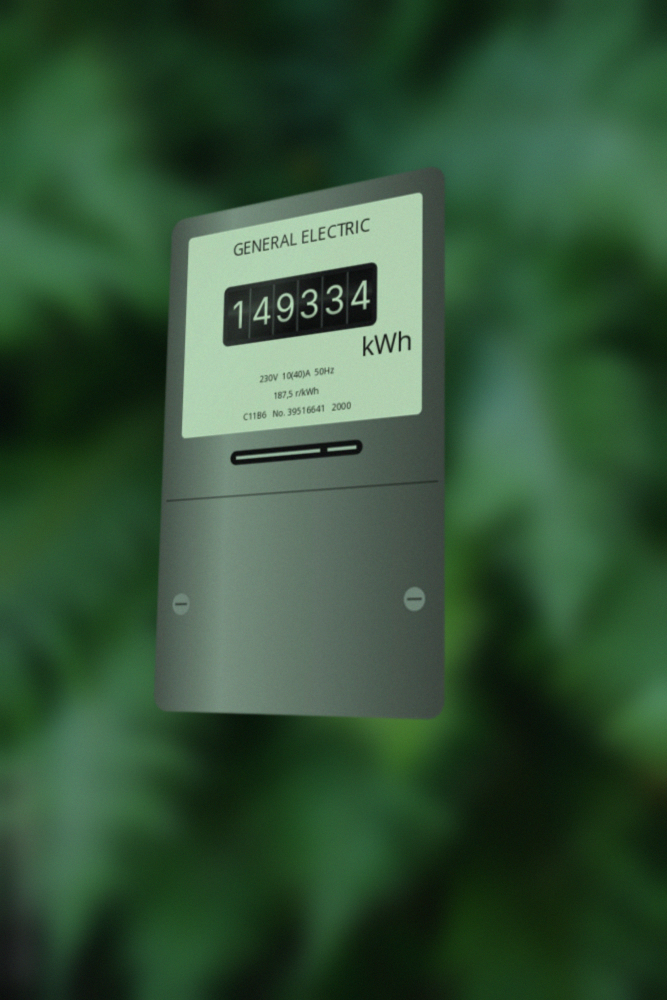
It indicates 149334 kWh
